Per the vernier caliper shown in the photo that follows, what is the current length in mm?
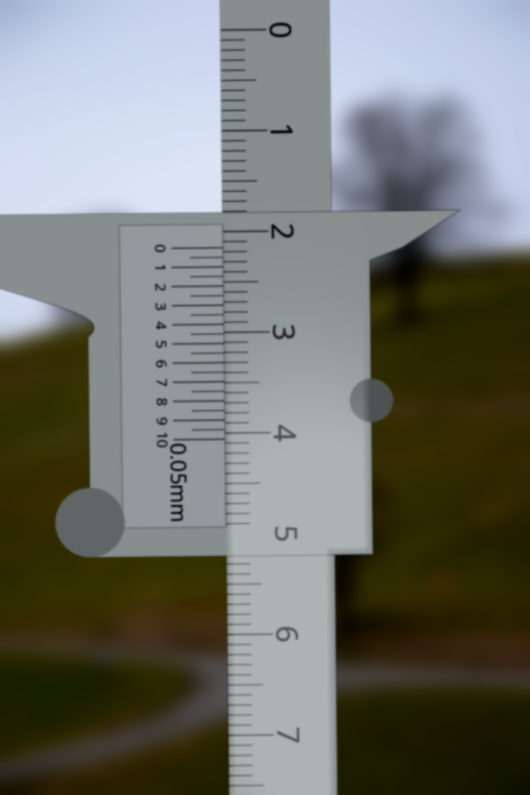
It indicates 21.6 mm
